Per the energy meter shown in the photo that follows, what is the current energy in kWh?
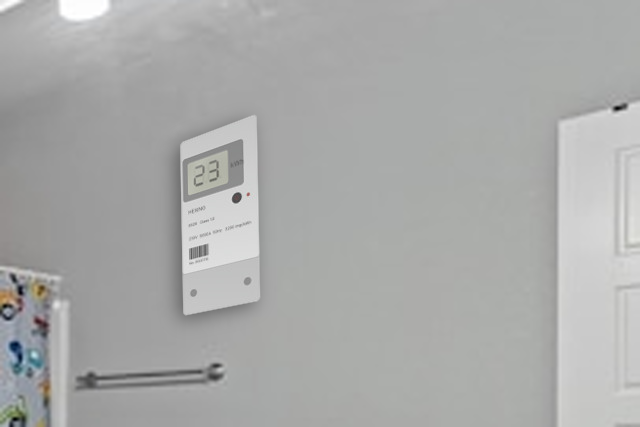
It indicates 23 kWh
